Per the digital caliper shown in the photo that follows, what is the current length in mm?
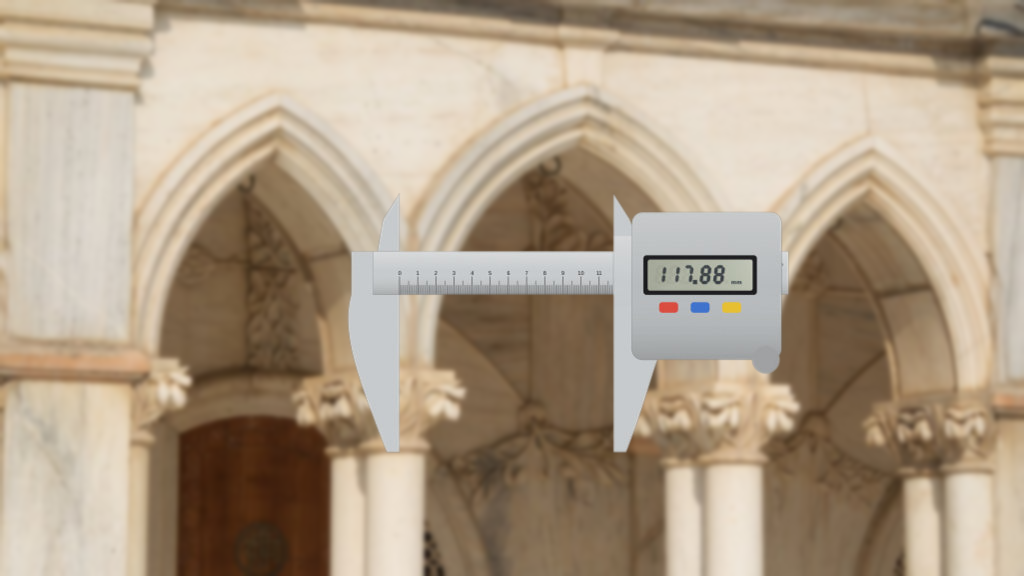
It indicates 117.88 mm
